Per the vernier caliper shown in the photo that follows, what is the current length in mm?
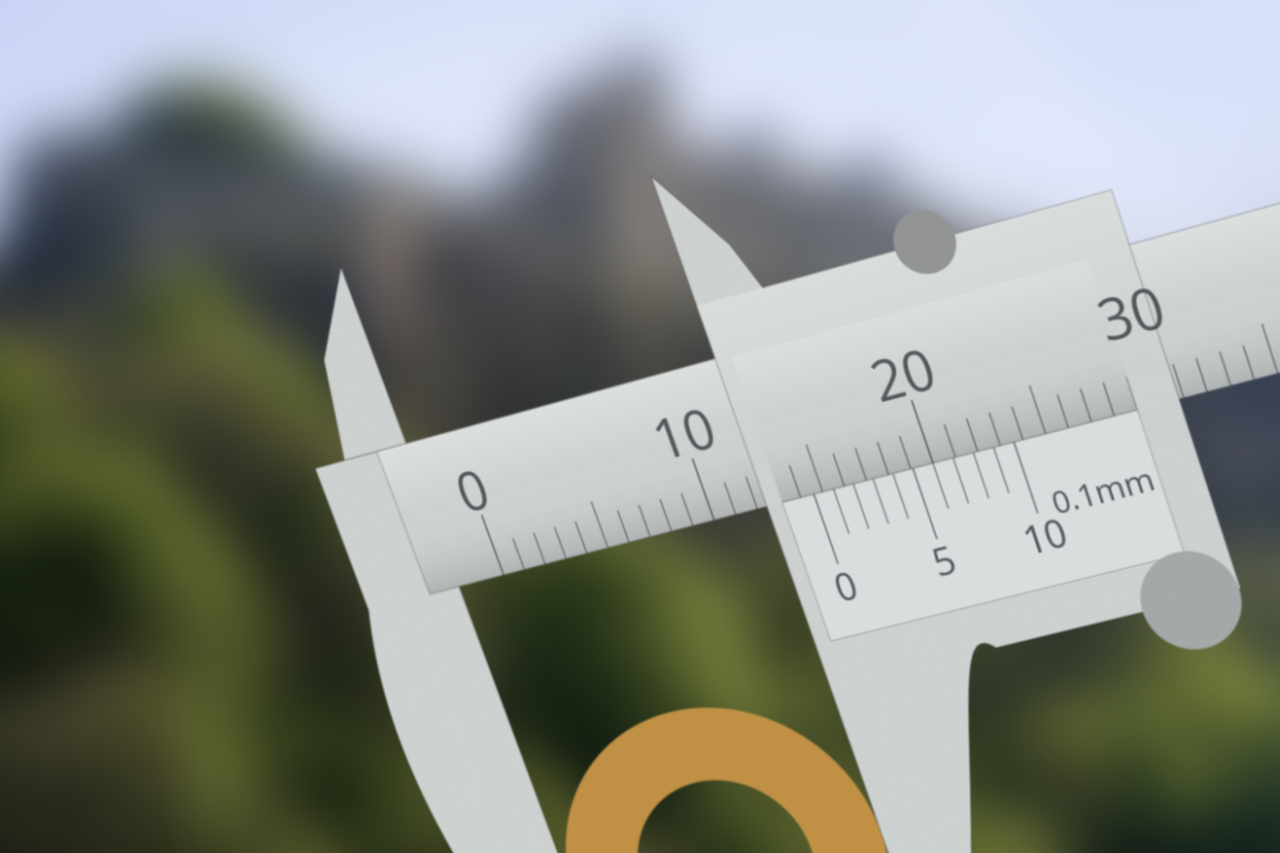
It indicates 14.6 mm
